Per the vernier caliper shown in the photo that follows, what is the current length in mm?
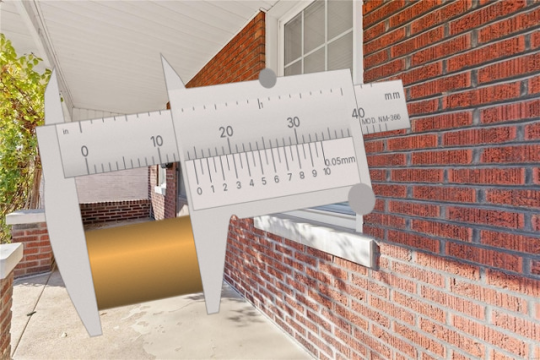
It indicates 14.6 mm
